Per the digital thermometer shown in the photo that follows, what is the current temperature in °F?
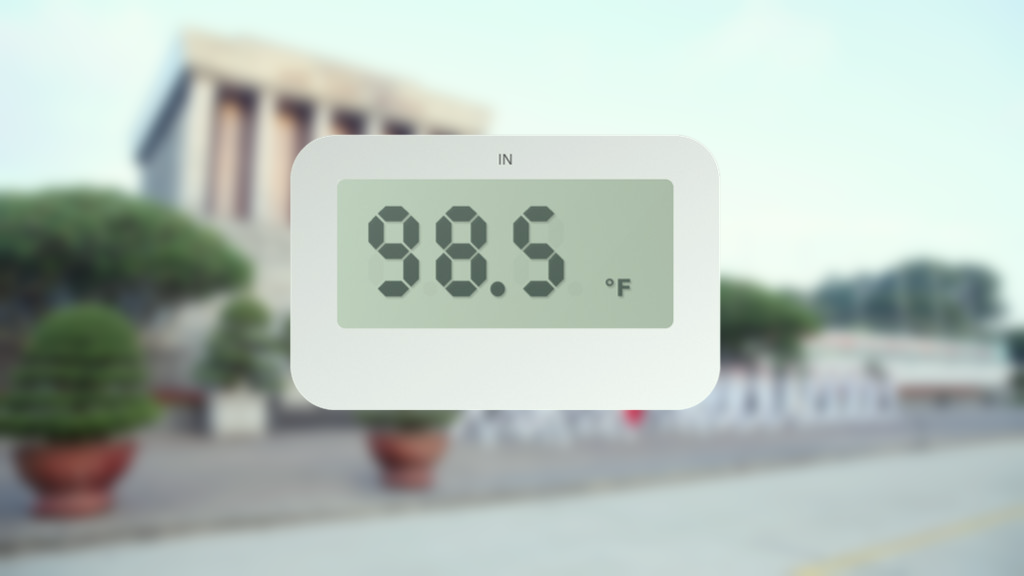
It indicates 98.5 °F
